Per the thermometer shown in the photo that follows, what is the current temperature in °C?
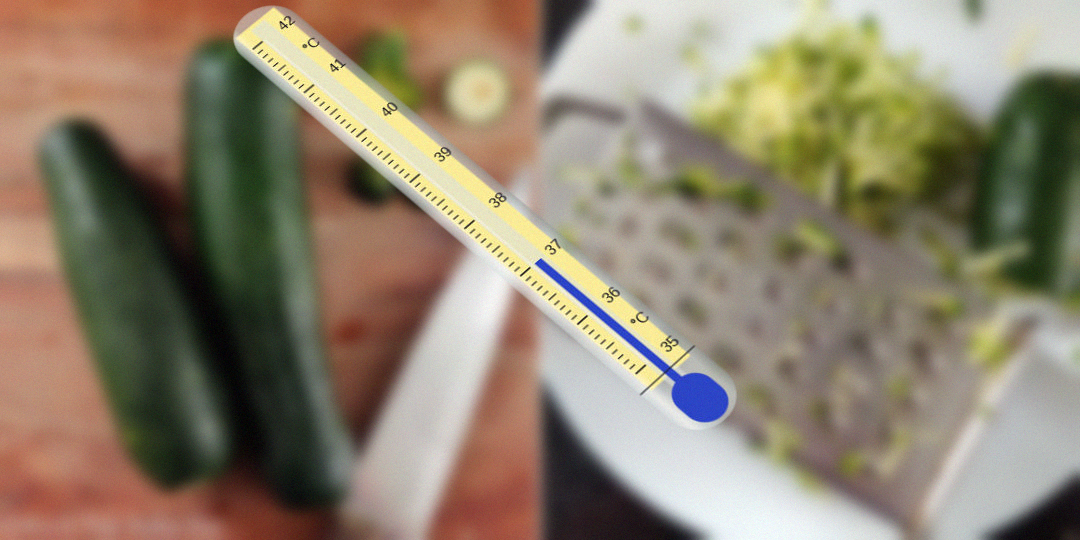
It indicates 37 °C
